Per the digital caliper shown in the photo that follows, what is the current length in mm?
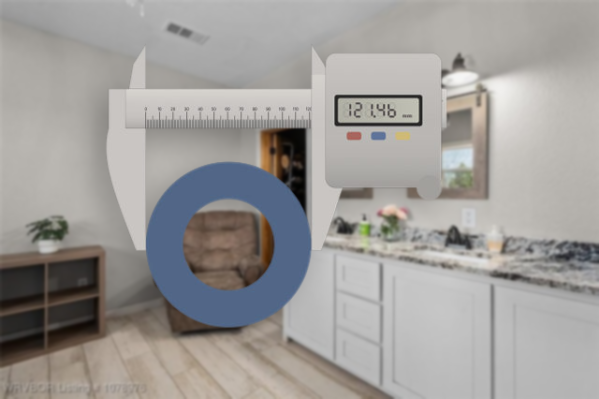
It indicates 121.46 mm
